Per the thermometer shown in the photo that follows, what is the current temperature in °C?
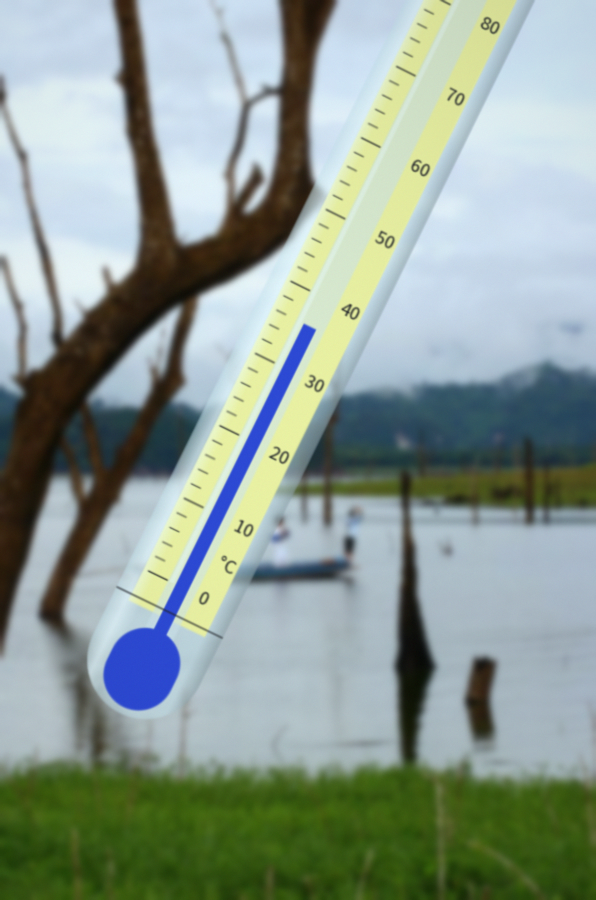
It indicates 36 °C
